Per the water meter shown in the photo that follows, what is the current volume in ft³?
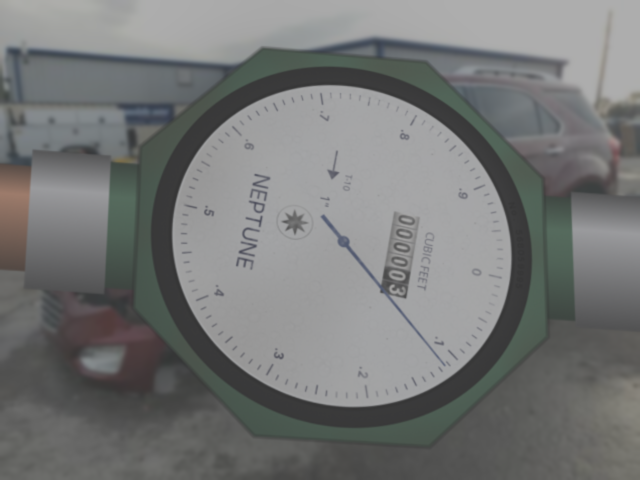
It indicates 3.11 ft³
